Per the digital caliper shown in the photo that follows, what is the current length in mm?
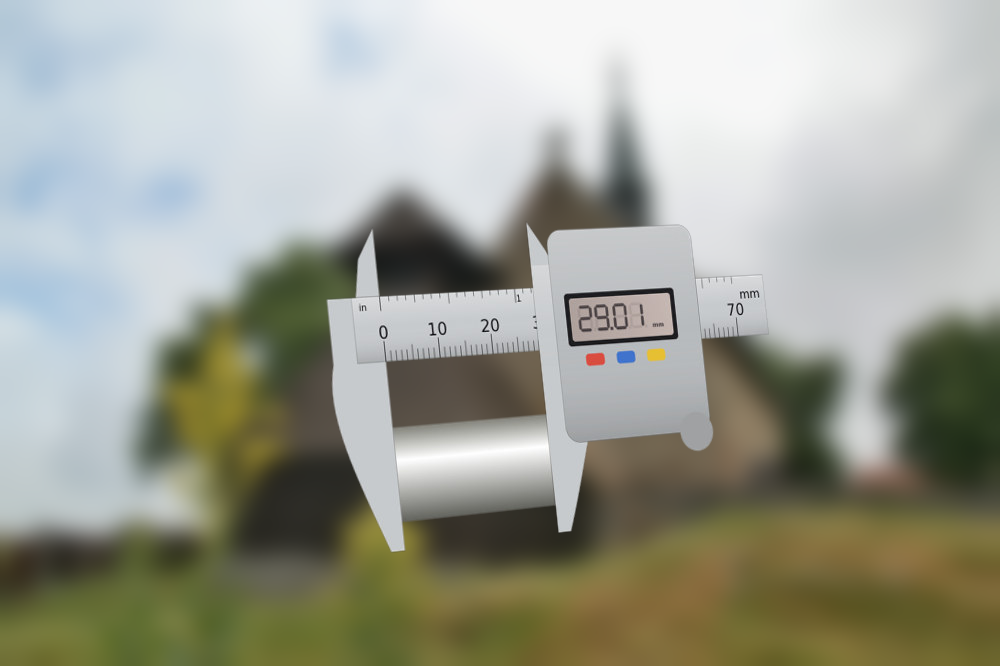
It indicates 29.01 mm
